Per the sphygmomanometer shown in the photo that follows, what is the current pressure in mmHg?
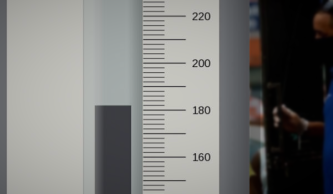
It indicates 182 mmHg
